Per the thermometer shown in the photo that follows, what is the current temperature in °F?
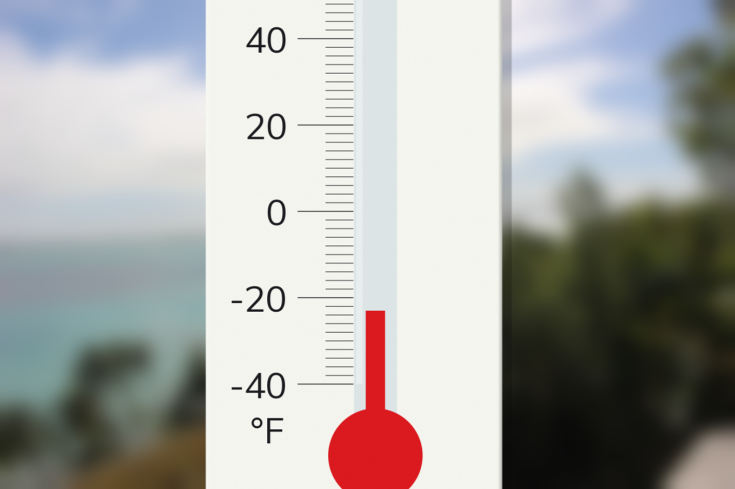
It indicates -23 °F
